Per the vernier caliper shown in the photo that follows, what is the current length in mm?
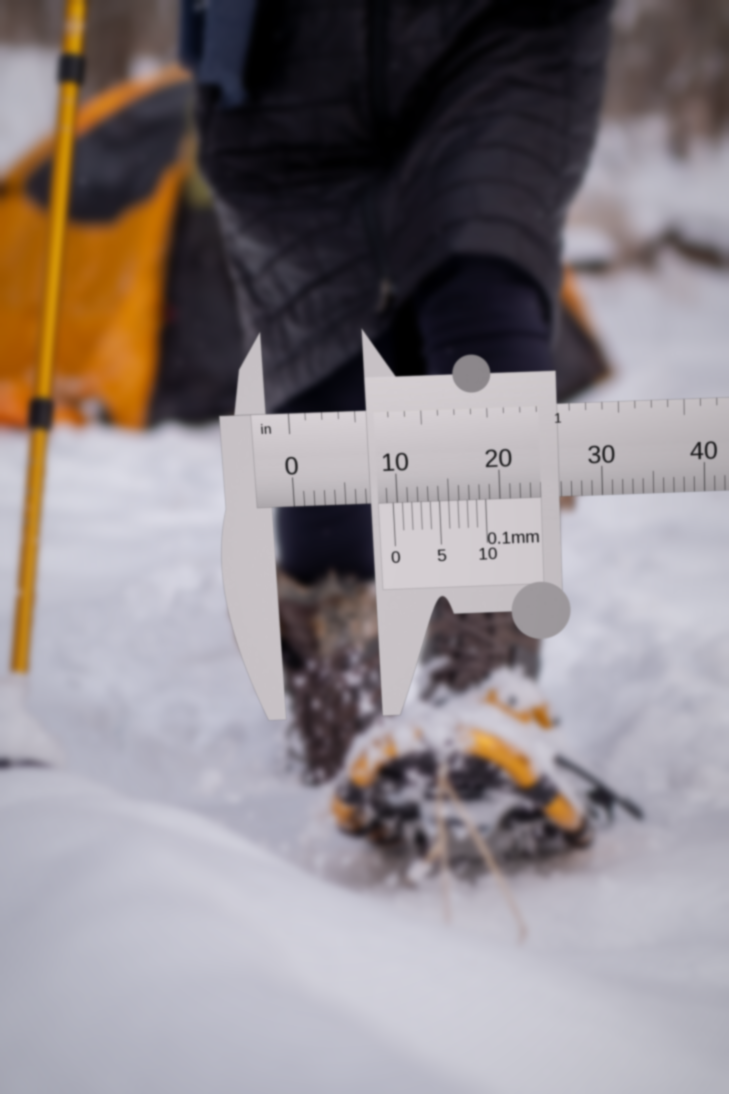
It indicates 9.6 mm
